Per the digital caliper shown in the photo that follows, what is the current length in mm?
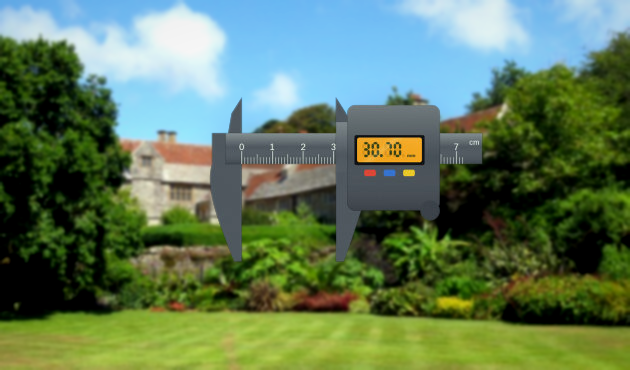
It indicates 30.70 mm
